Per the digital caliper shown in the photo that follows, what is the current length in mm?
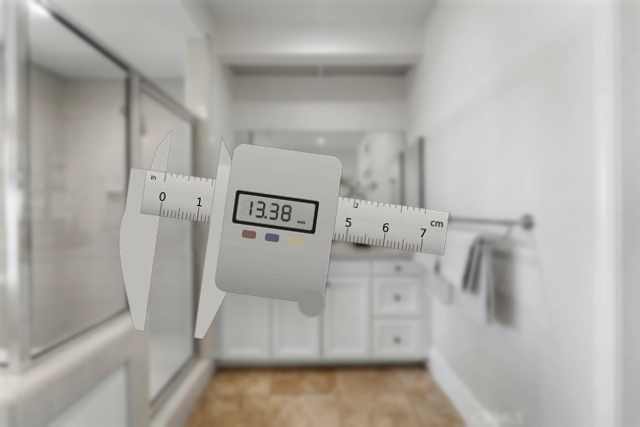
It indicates 13.38 mm
